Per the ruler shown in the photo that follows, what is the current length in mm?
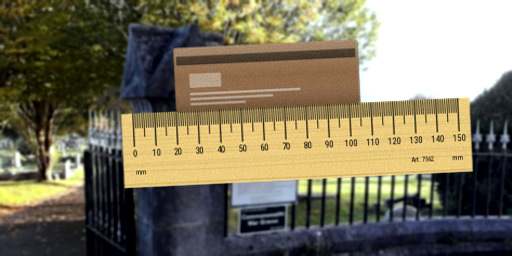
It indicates 85 mm
